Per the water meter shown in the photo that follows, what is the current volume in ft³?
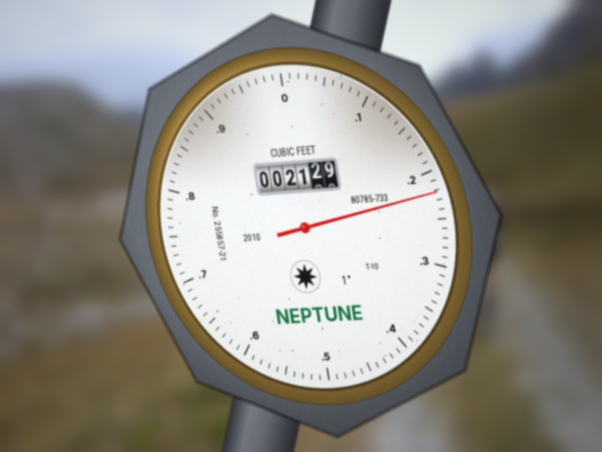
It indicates 2129.22 ft³
